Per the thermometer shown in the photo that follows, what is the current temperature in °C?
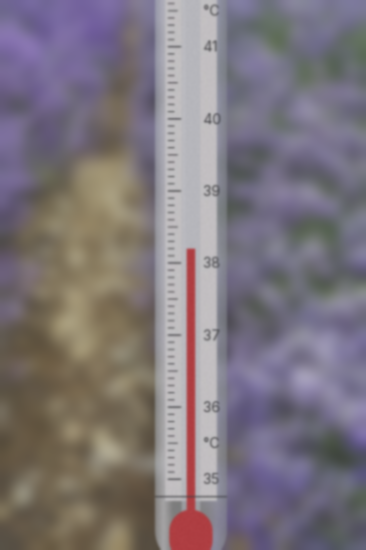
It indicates 38.2 °C
